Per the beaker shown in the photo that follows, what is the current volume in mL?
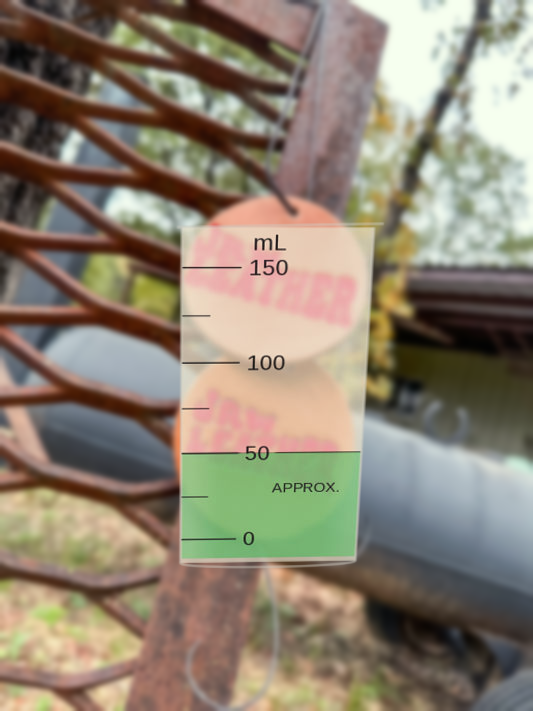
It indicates 50 mL
